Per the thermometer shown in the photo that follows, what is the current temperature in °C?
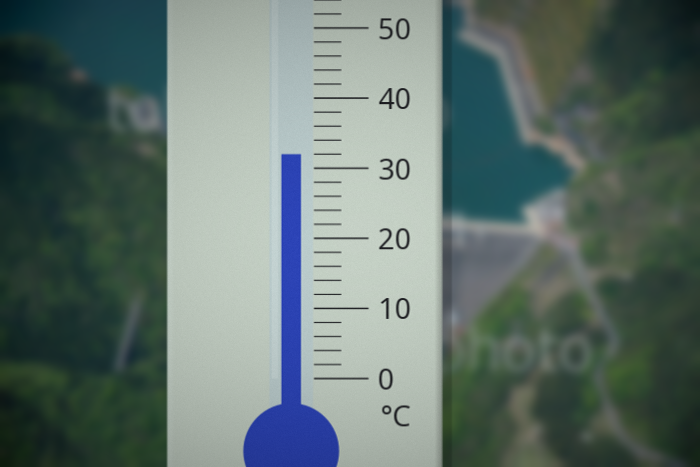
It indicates 32 °C
